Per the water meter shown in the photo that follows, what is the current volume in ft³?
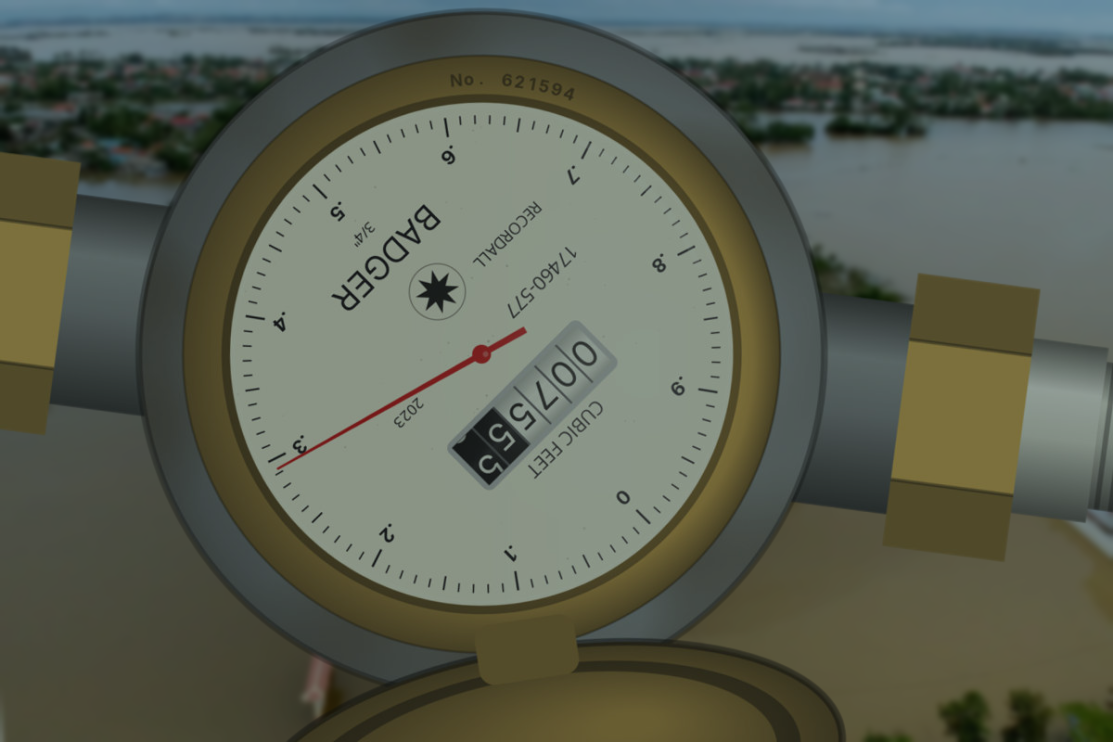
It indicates 7555.29 ft³
